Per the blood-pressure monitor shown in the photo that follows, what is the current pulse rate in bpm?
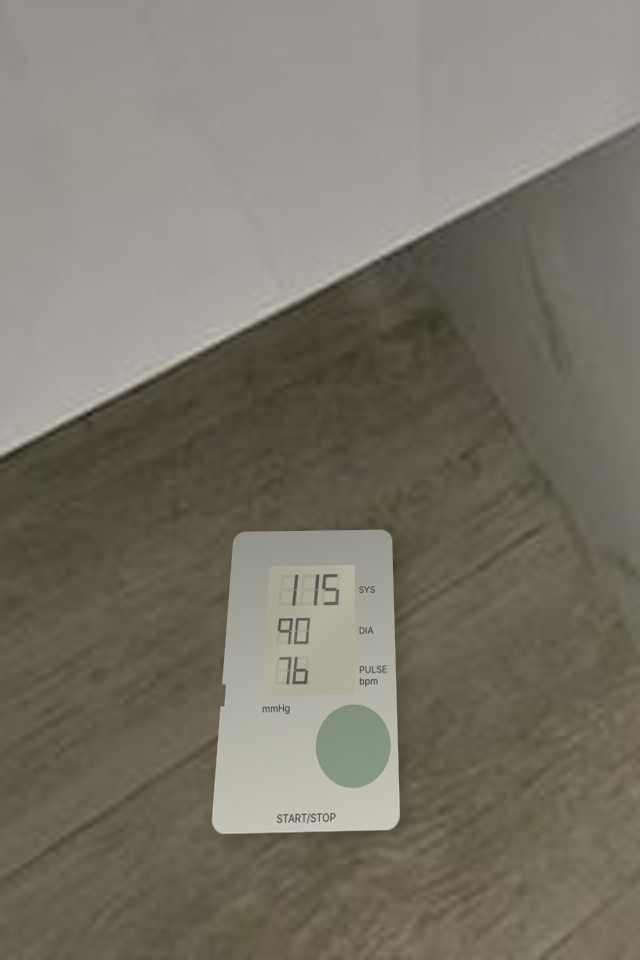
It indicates 76 bpm
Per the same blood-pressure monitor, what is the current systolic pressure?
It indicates 115 mmHg
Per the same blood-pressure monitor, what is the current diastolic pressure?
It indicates 90 mmHg
